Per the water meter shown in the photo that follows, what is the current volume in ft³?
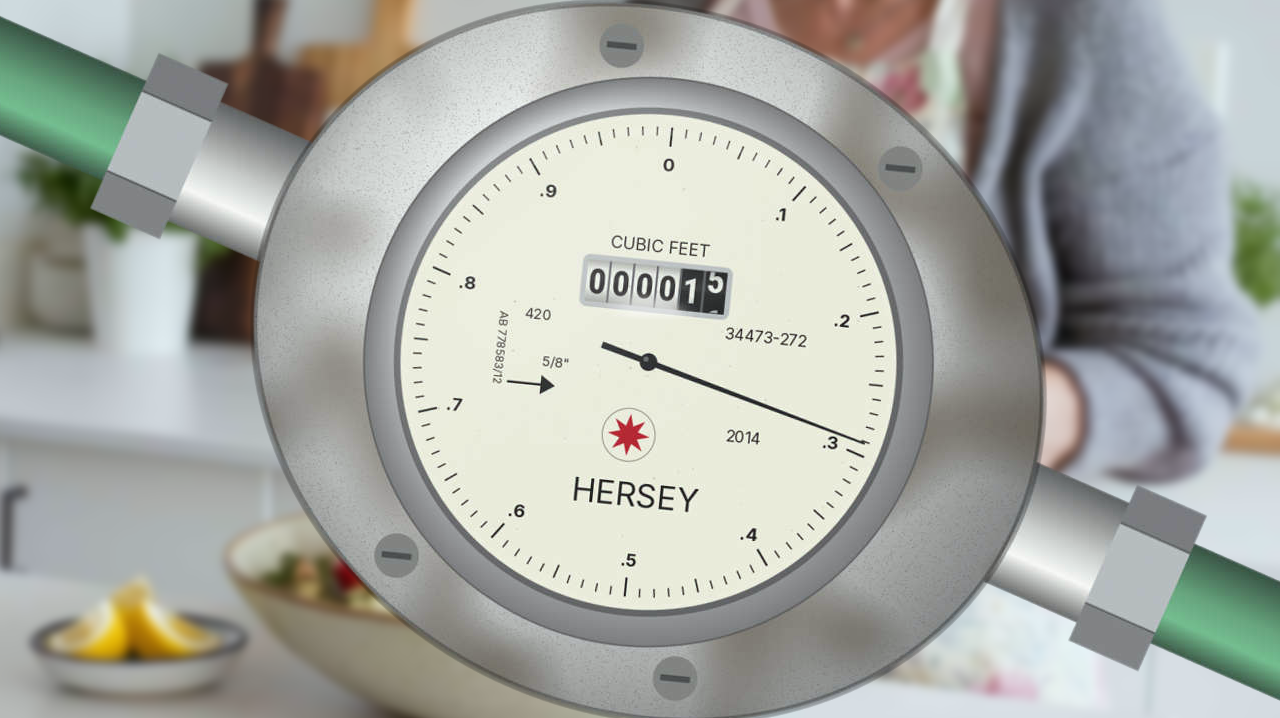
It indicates 15.29 ft³
